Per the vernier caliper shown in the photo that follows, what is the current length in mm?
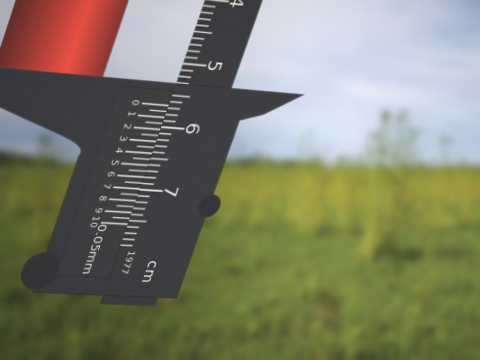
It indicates 56.6 mm
